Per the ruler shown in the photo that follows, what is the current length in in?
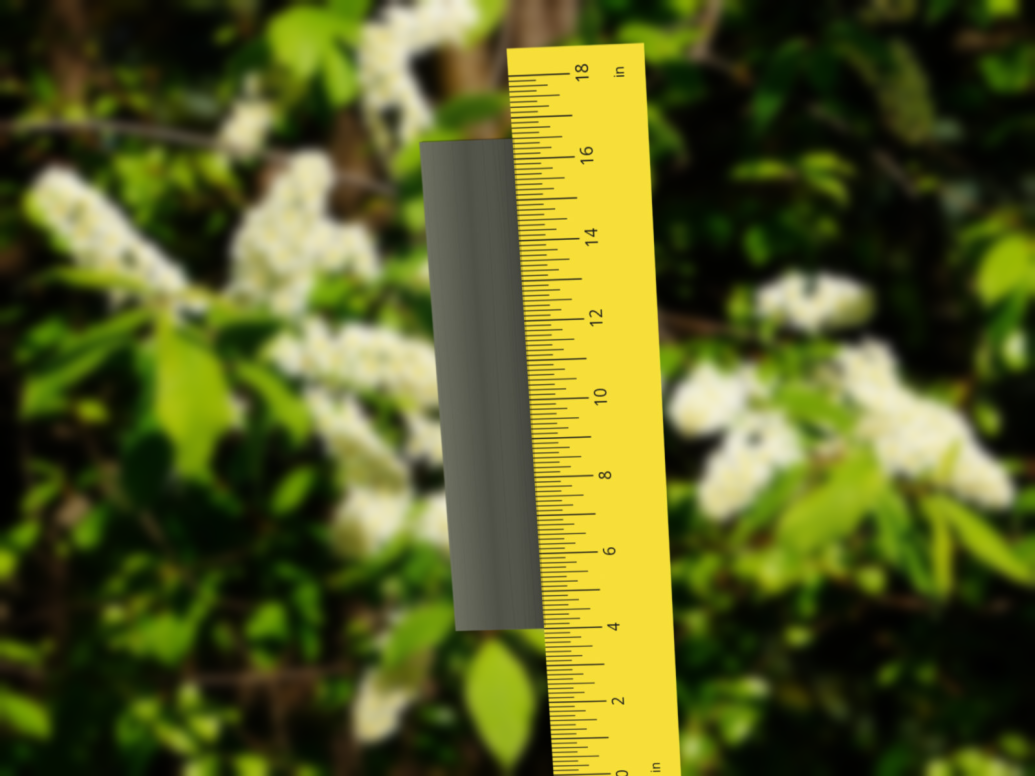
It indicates 12.5 in
